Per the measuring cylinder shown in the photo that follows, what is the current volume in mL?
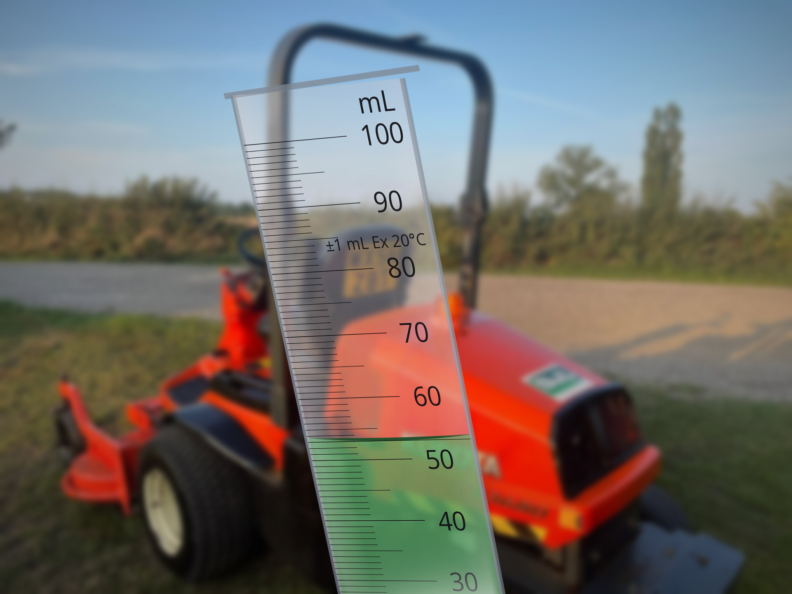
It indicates 53 mL
